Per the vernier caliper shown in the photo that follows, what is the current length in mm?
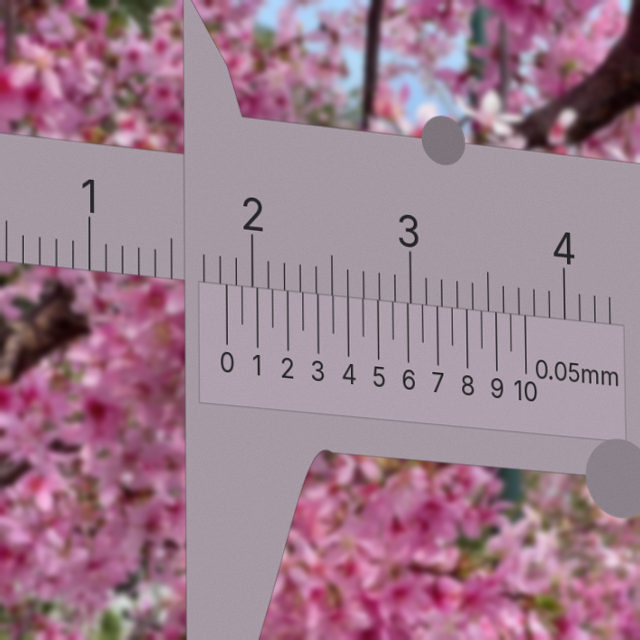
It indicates 18.4 mm
